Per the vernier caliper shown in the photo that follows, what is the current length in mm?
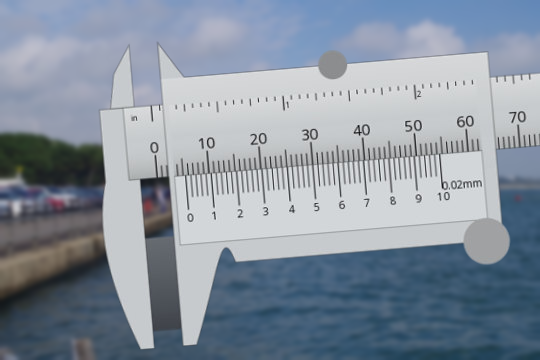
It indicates 5.5 mm
